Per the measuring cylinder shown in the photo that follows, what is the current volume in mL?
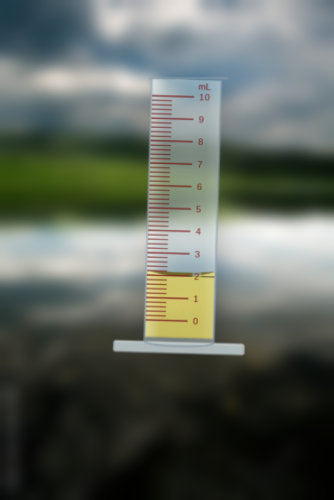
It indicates 2 mL
